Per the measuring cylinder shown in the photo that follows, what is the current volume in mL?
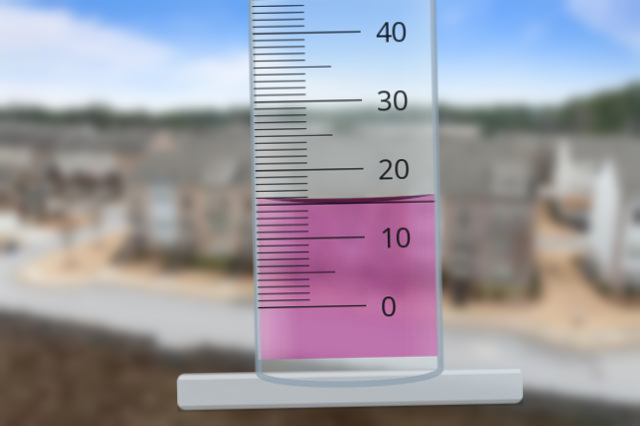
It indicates 15 mL
